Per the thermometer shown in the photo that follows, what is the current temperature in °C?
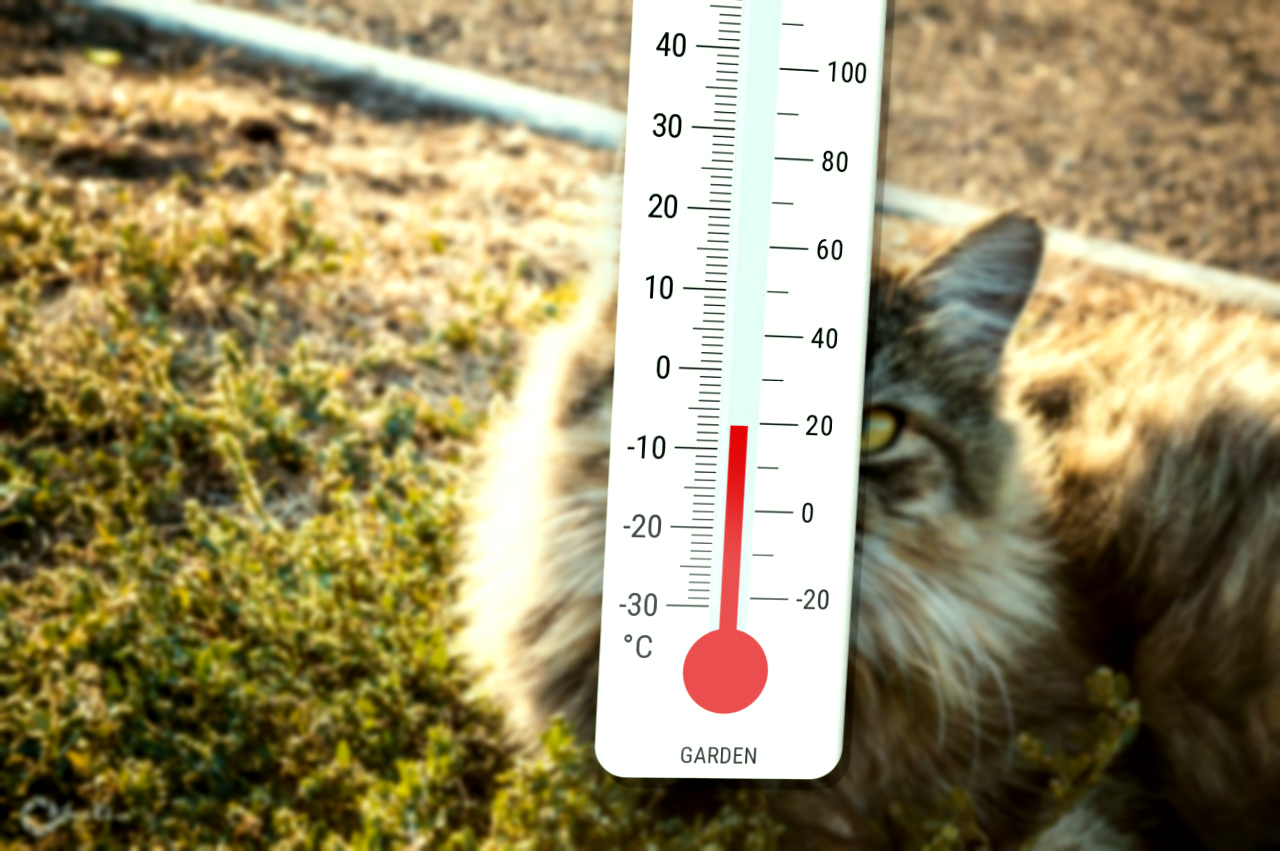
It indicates -7 °C
